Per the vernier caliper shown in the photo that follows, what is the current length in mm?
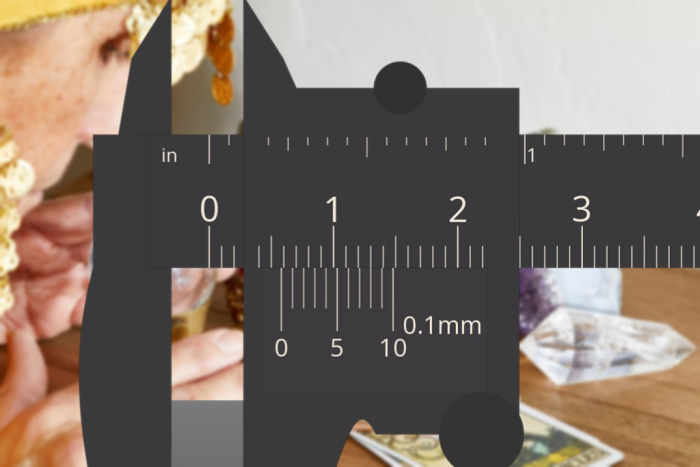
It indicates 5.8 mm
